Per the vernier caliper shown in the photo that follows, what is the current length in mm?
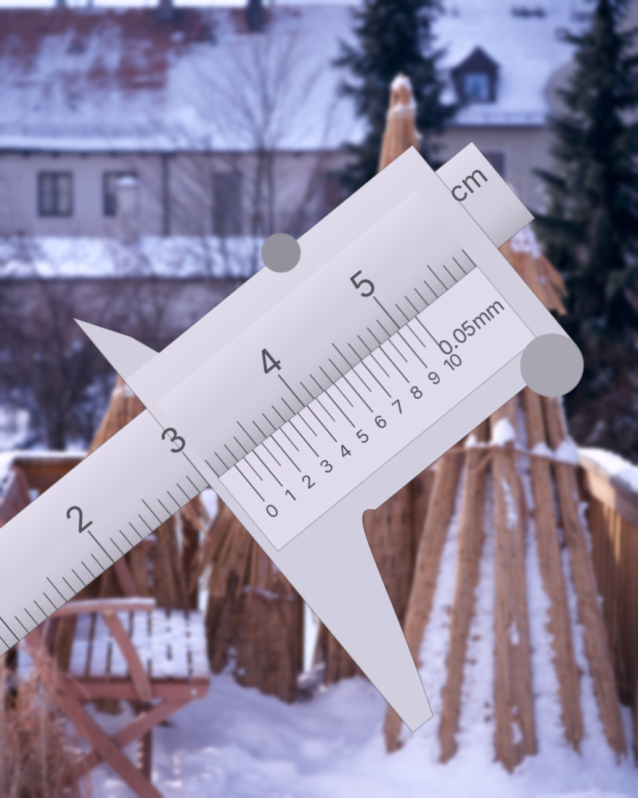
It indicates 32.6 mm
